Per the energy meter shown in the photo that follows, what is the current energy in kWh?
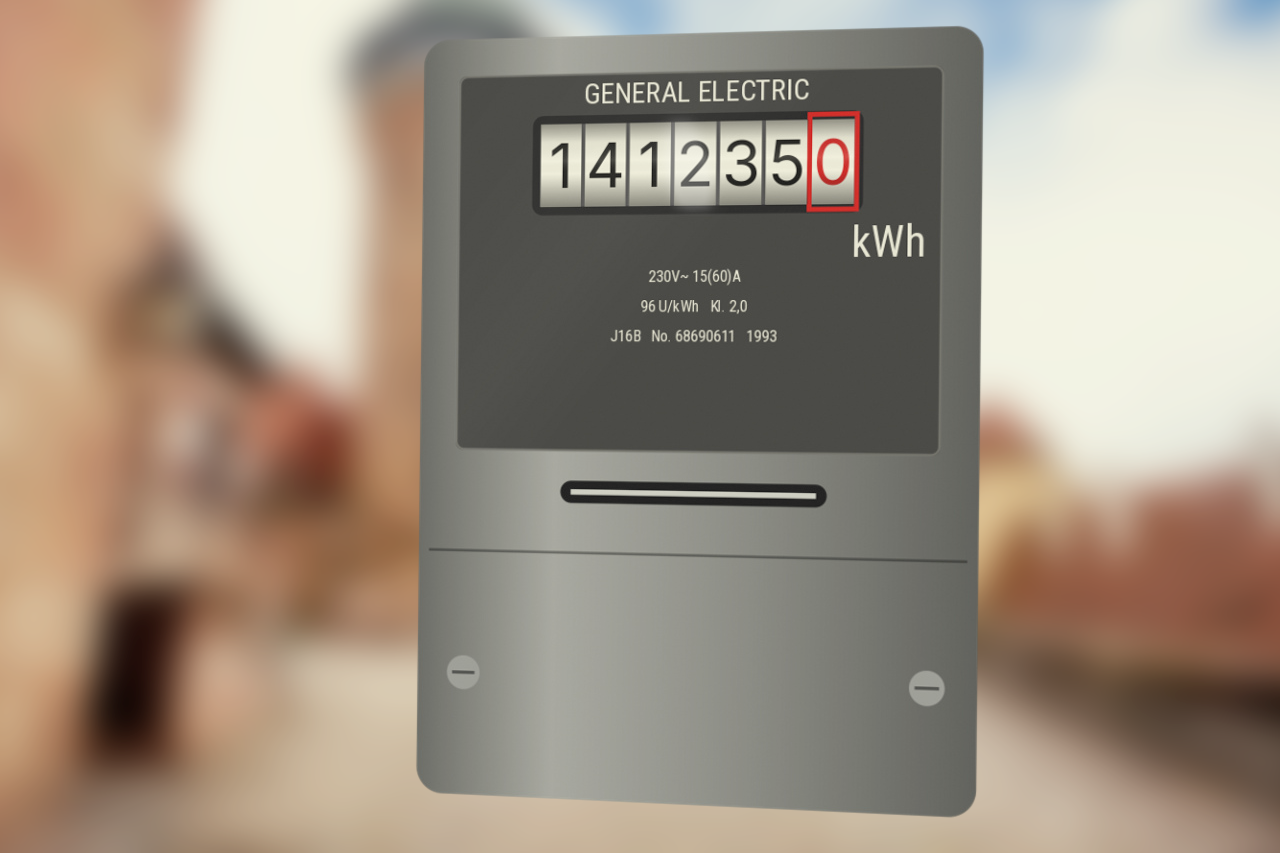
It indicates 141235.0 kWh
